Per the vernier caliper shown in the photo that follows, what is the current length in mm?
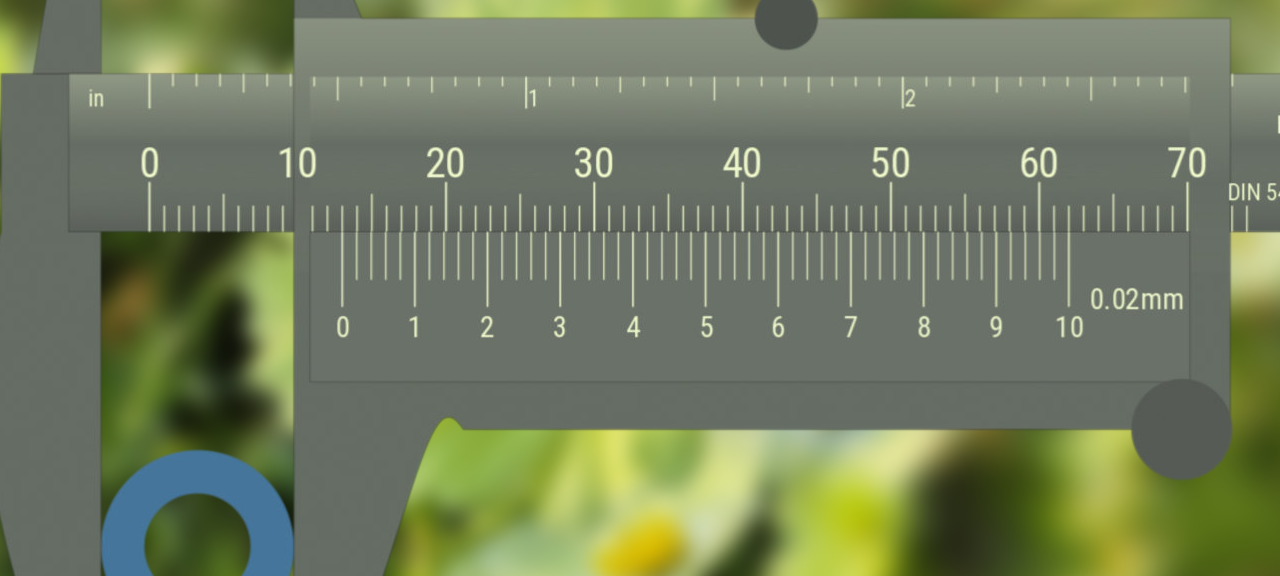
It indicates 13.0 mm
